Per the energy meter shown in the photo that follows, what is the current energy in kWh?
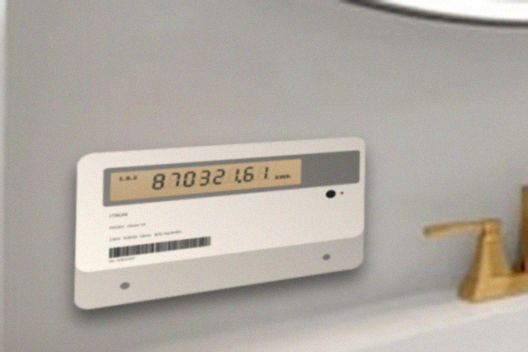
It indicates 870321.61 kWh
